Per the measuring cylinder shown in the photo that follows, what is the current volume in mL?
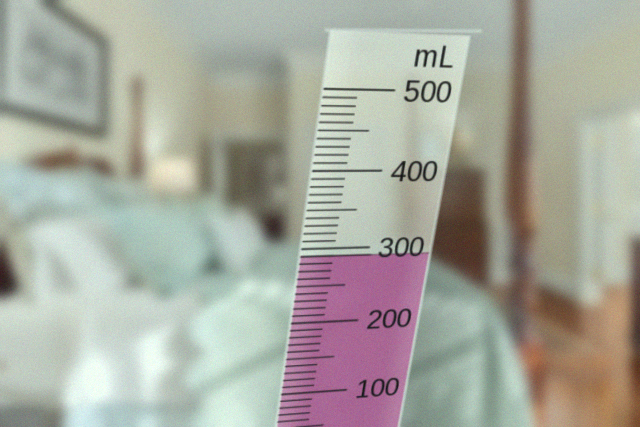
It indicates 290 mL
